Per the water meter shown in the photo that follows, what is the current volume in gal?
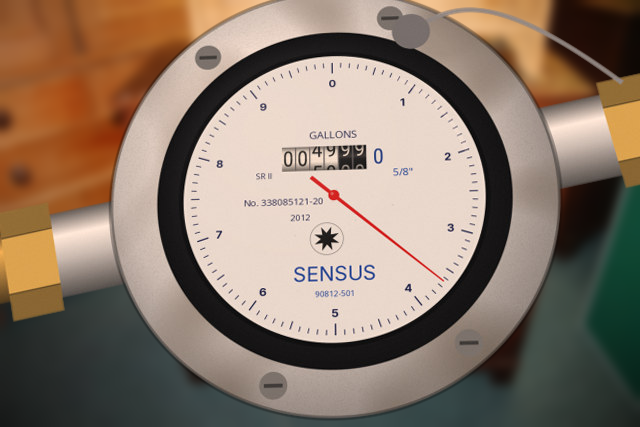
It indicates 49993.6 gal
